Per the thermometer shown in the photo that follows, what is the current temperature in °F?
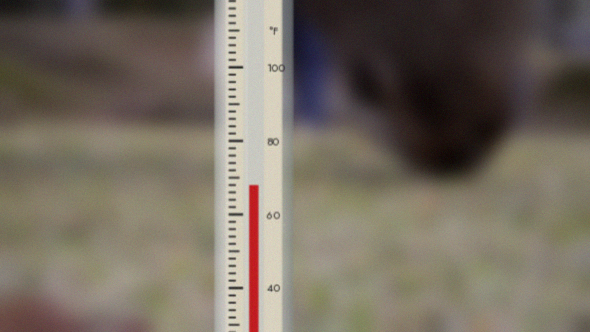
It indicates 68 °F
